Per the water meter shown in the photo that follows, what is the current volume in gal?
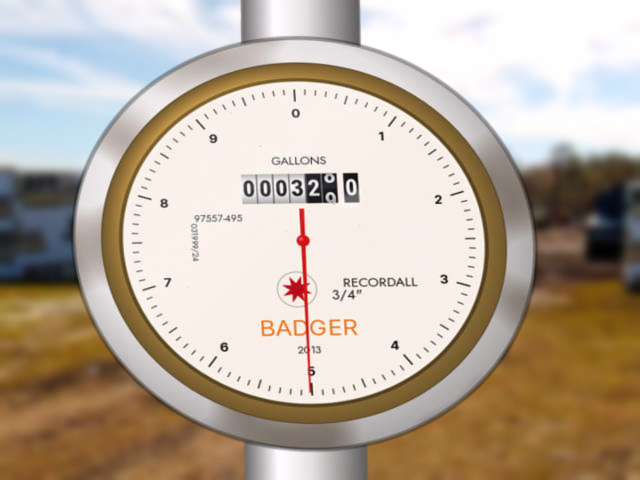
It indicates 3285.0 gal
